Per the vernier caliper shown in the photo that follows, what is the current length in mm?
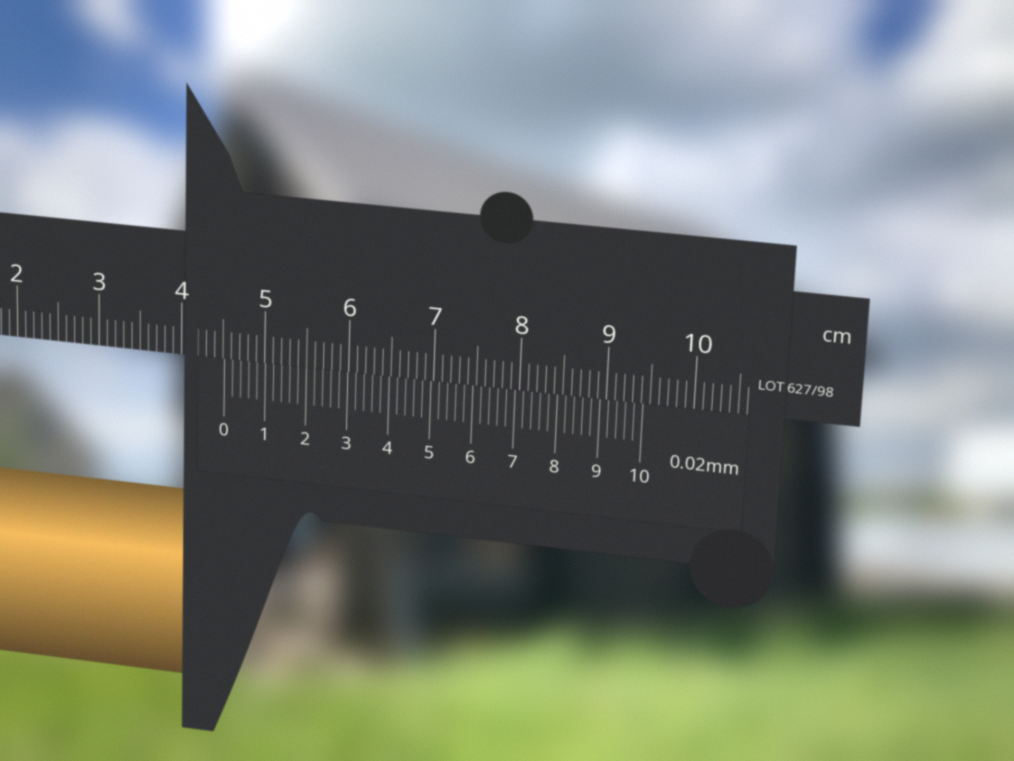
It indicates 45.2 mm
